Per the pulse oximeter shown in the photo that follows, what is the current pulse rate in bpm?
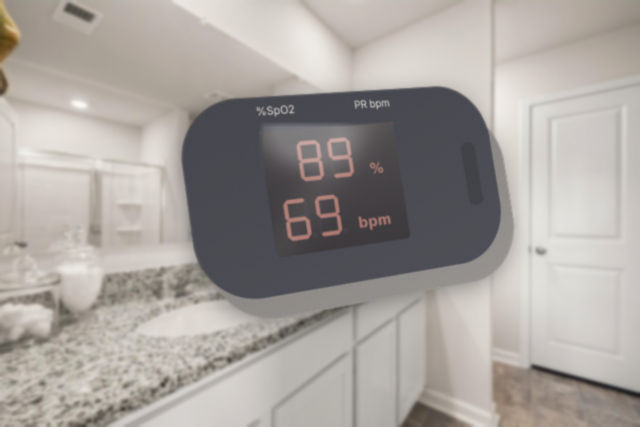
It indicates 69 bpm
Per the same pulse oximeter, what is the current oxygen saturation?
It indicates 89 %
